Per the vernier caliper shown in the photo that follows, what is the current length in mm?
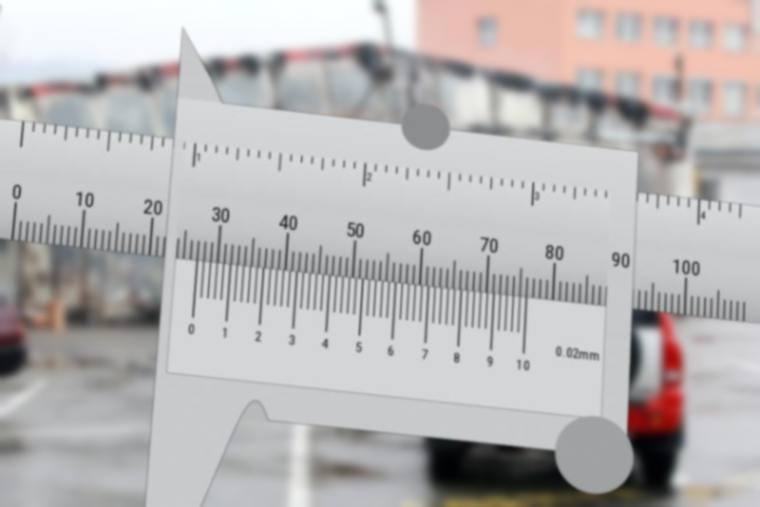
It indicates 27.0 mm
